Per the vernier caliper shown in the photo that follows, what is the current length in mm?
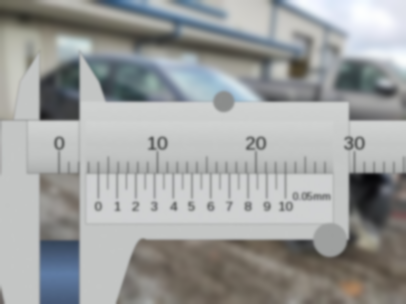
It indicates 4.0 mm
